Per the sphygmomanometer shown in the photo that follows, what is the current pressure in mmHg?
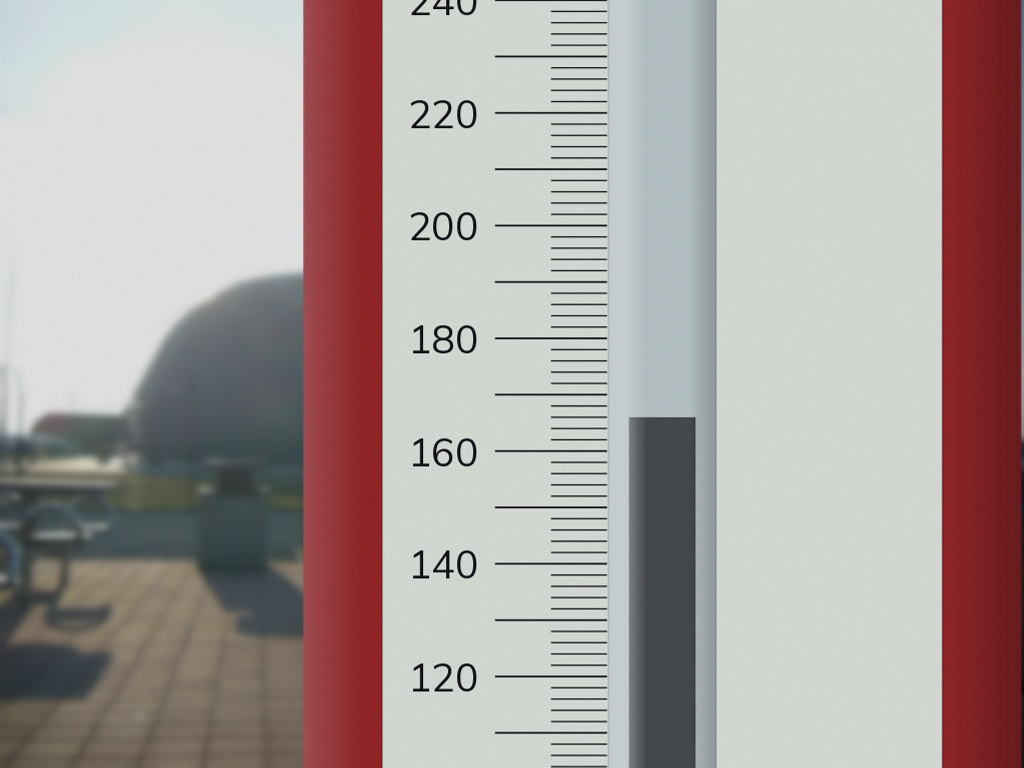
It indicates 166 mmHg
